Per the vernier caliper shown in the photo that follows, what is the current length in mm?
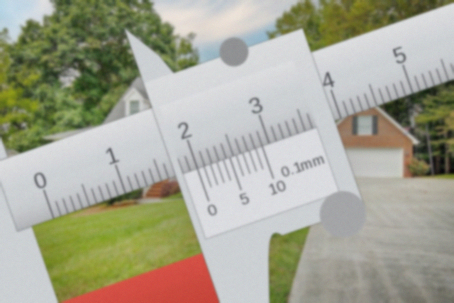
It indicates 20.0 mm
